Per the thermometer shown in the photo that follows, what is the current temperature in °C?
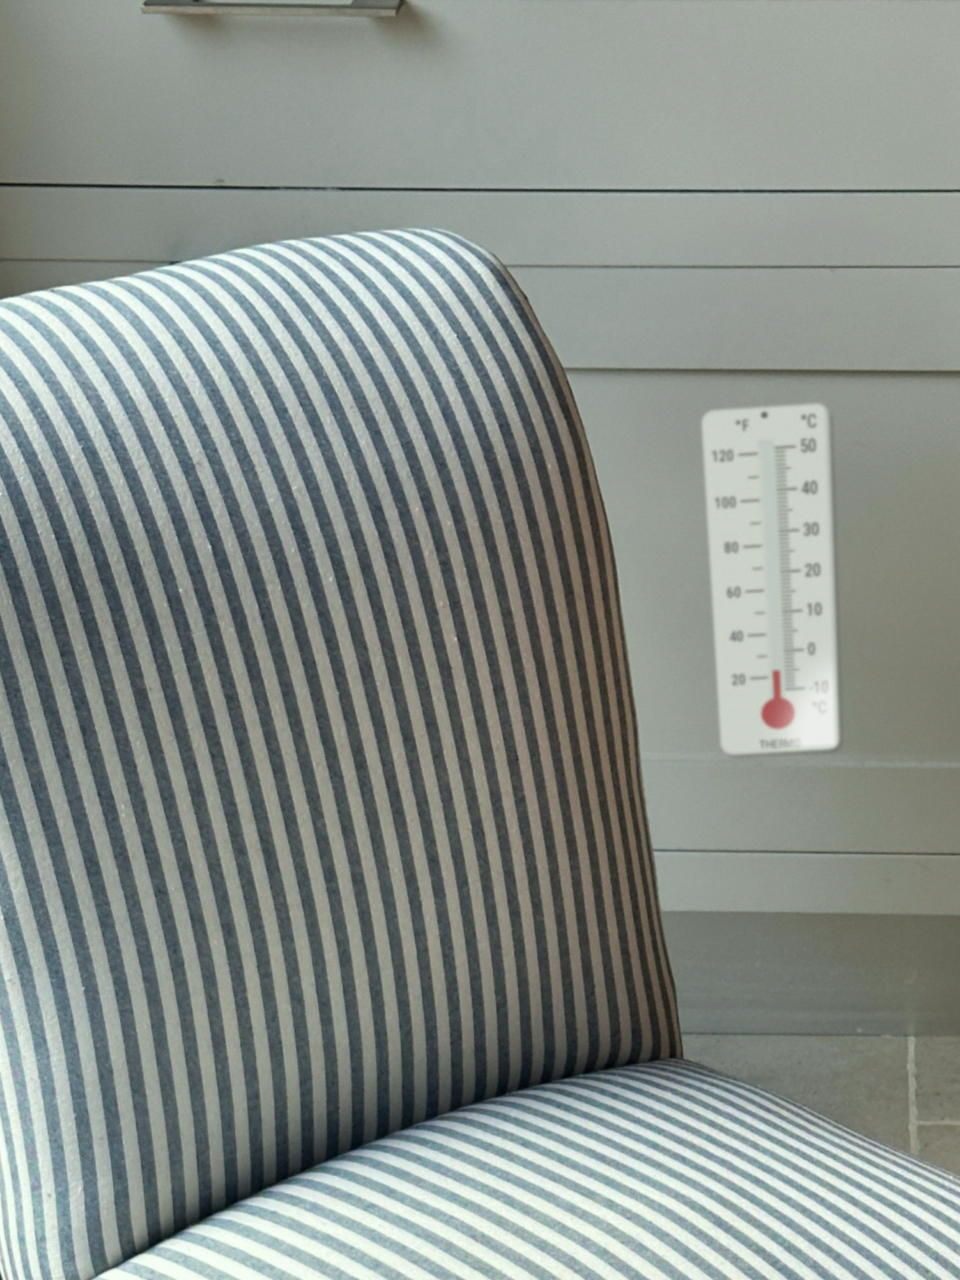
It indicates -5 °C
